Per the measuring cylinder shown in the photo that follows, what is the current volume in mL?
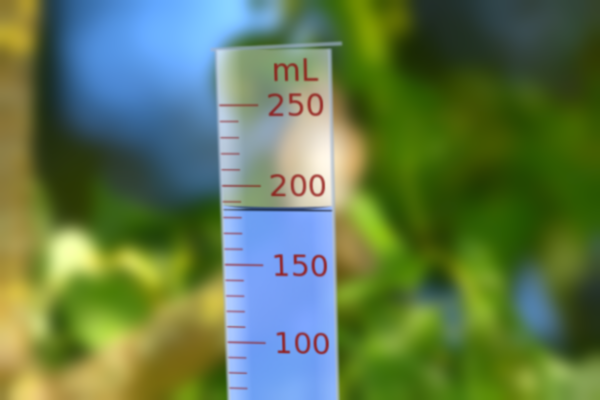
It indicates 185 mL
